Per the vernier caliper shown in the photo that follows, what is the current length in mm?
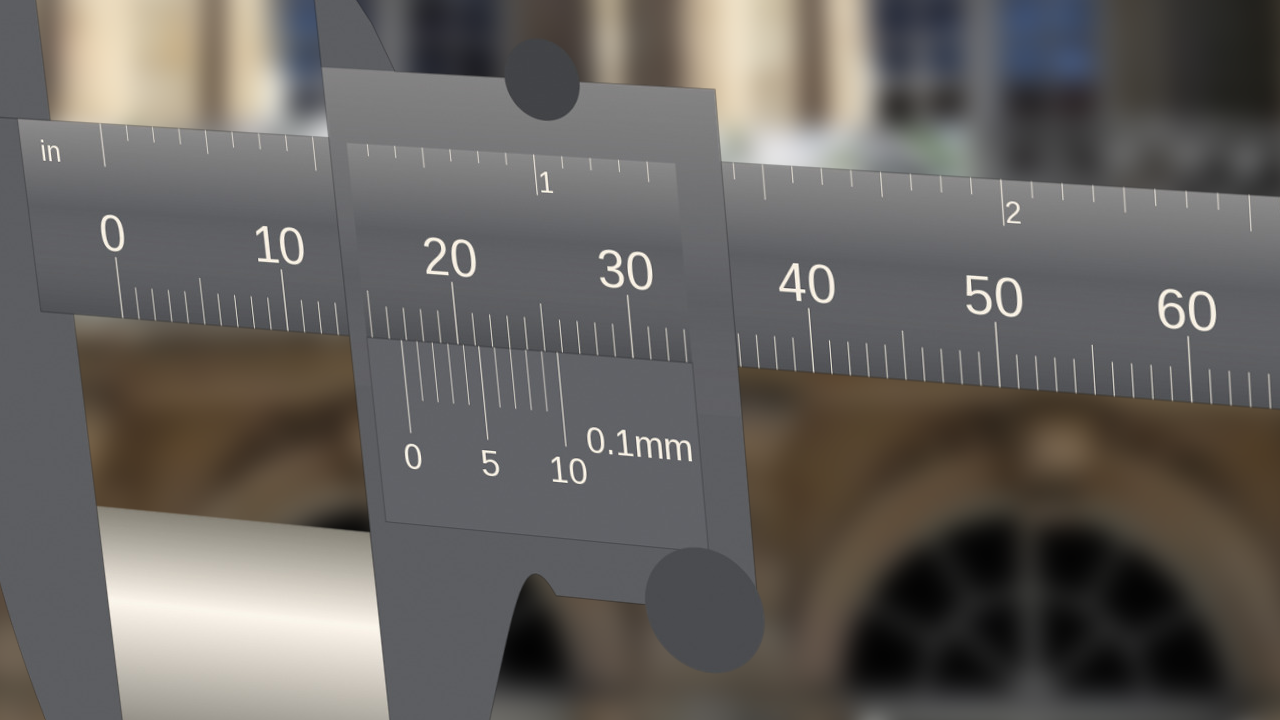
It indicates 16.7 mm
